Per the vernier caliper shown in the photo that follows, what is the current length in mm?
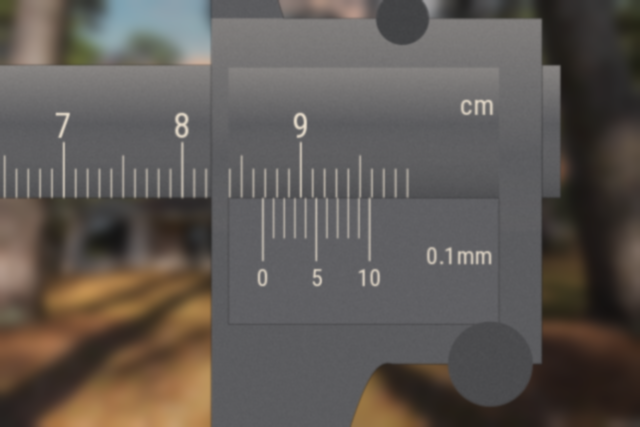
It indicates 86.8 mm
